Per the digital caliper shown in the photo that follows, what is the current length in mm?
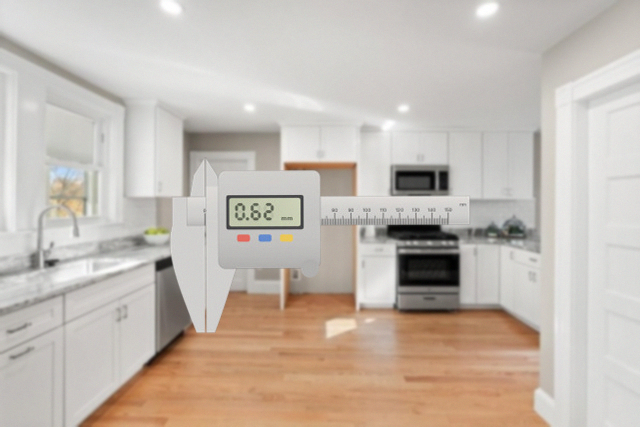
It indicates 0.62 mm
